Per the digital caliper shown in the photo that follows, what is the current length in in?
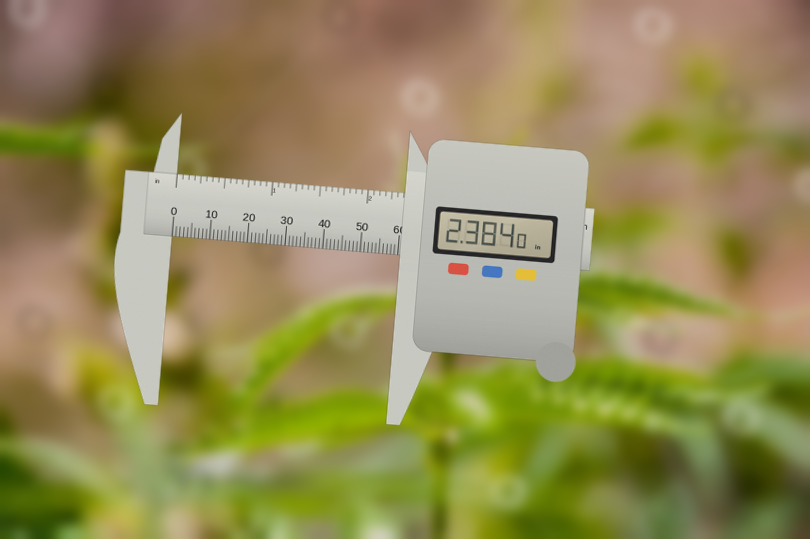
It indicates 2.3840 in
